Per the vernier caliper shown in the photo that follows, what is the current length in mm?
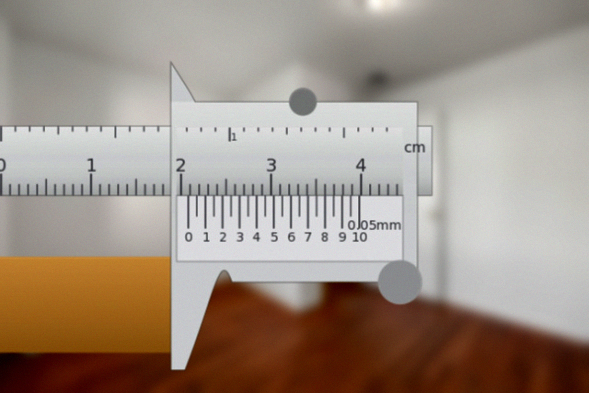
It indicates 20.8 mm
